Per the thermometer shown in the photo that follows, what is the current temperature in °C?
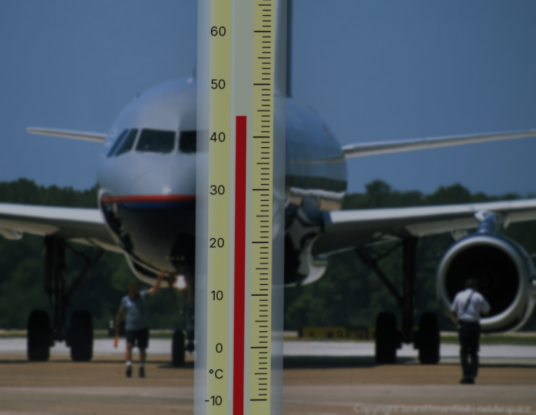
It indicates 44 °C
